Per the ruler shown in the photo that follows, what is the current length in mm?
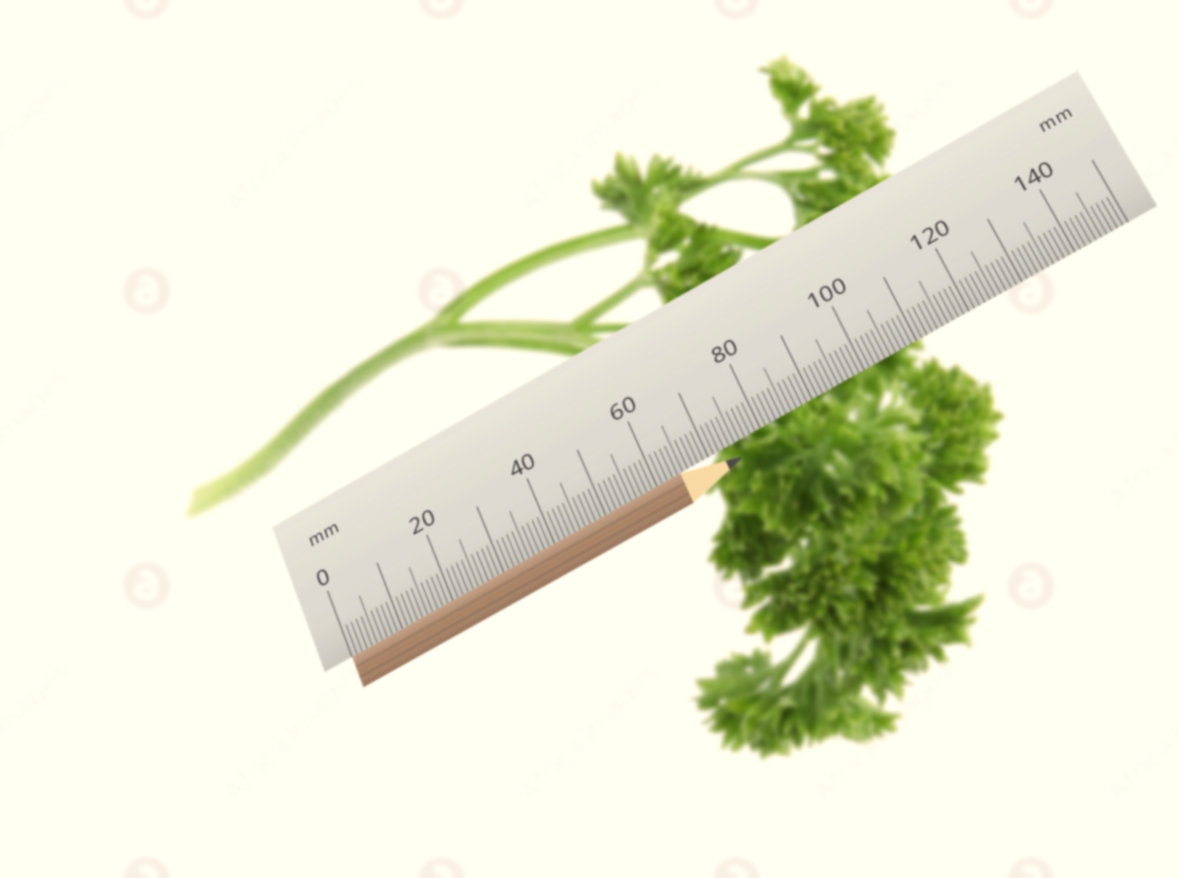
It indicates 75 mm
